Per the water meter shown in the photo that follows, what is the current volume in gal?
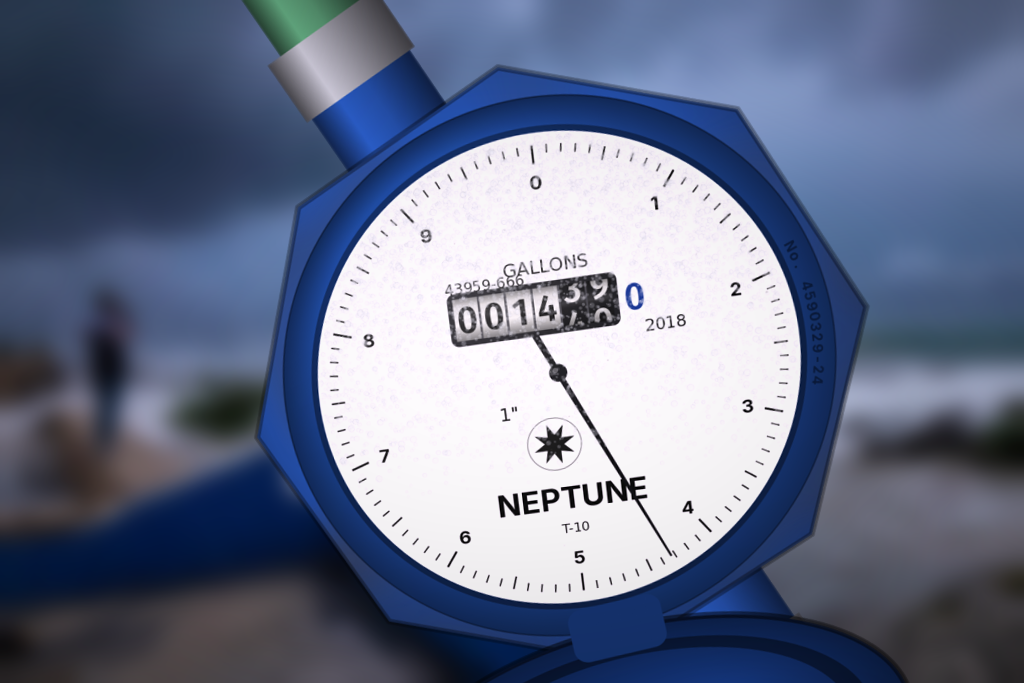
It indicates 14394.3 gal
